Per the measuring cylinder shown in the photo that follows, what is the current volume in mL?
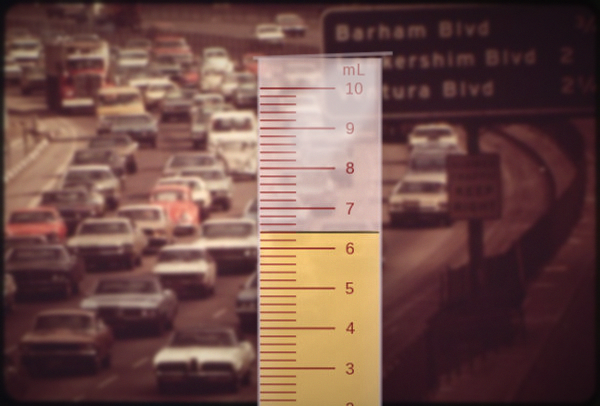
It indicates 6.4 mL
